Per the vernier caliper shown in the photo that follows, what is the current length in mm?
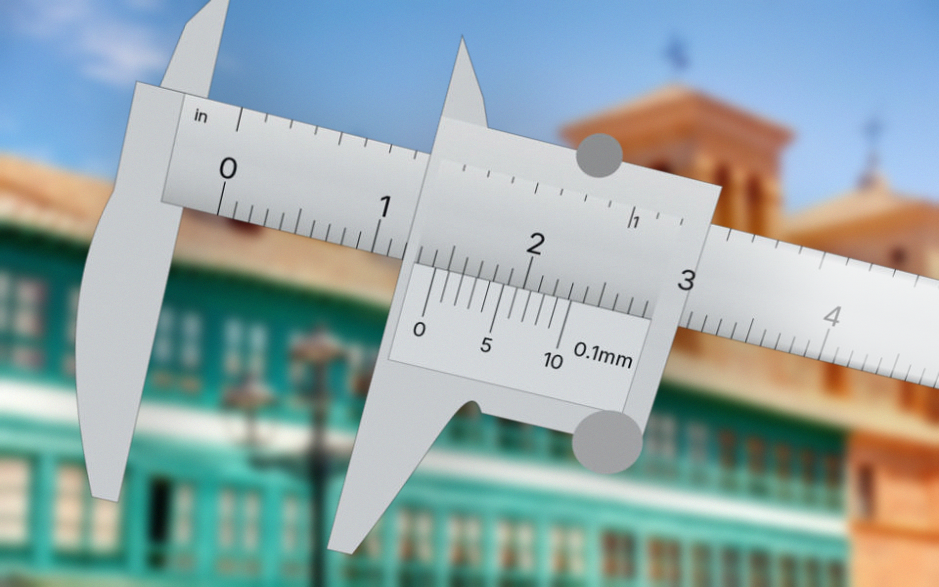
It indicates 14.2 mm
